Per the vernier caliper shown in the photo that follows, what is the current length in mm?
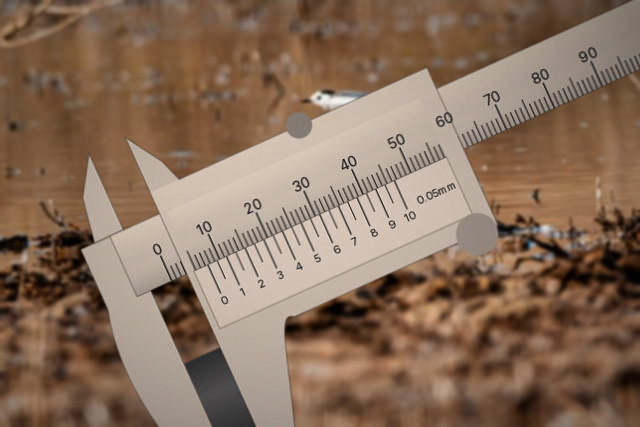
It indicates 7.5 mm
